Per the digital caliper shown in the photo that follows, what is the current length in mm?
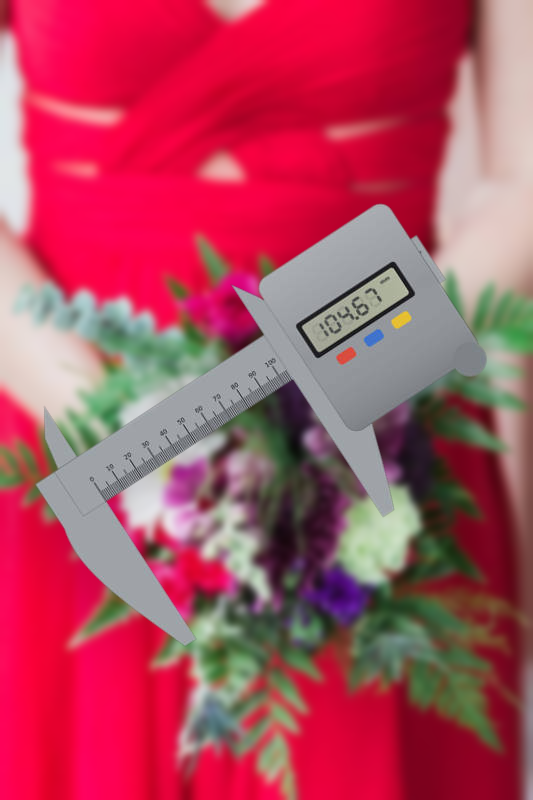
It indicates 104.67 mm
